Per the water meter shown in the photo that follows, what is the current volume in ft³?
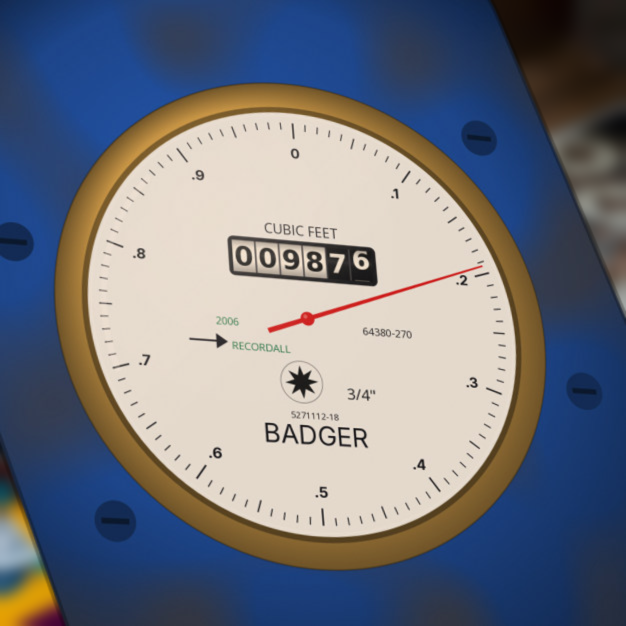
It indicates 9876.19 ft³
